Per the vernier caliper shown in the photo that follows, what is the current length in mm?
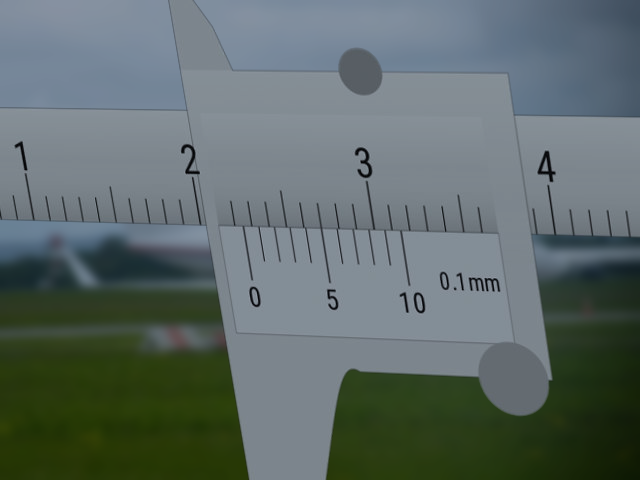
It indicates 22.5 mm
